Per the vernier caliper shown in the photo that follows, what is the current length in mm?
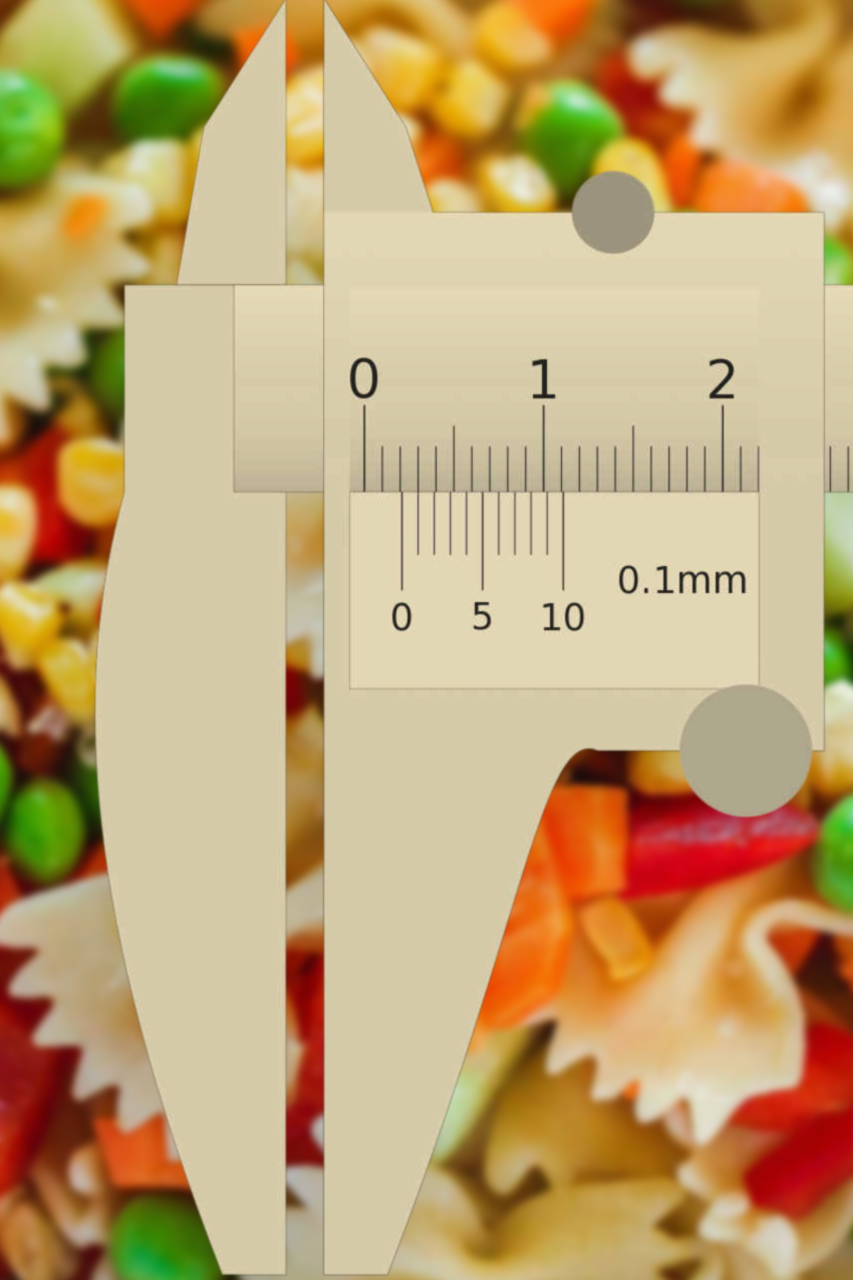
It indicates 2.1 mm
